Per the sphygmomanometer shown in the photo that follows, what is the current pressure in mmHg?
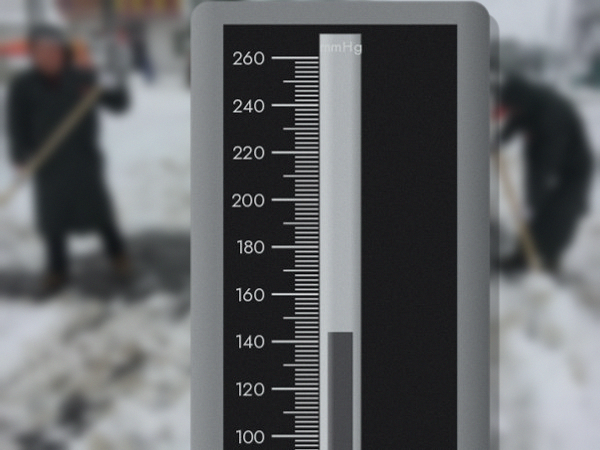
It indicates 144 mmHg
